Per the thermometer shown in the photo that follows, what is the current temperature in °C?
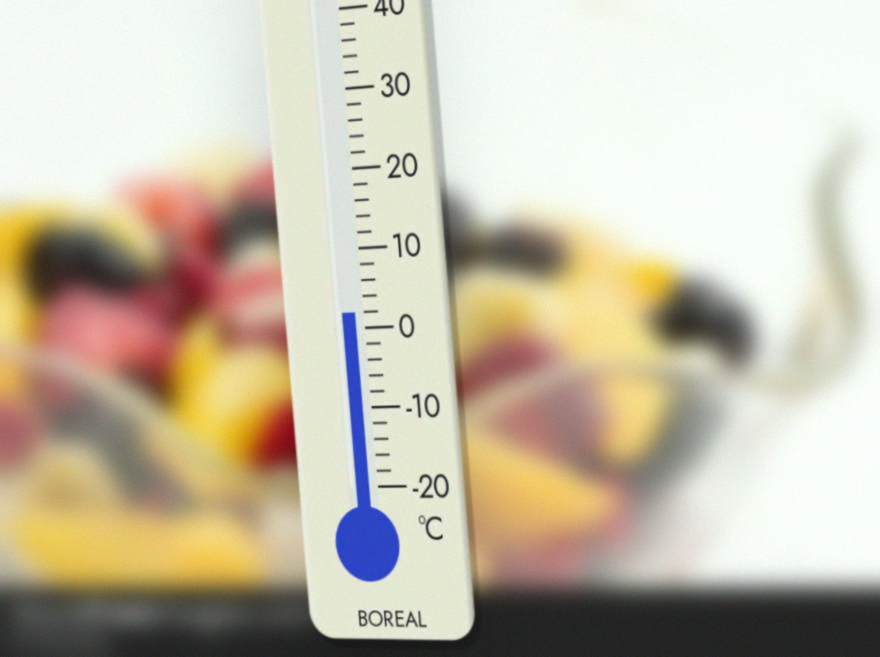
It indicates 2 °C
